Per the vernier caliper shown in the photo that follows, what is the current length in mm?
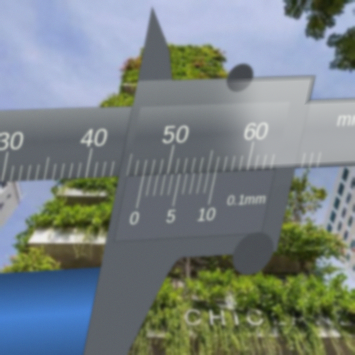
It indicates 47.0 mm
